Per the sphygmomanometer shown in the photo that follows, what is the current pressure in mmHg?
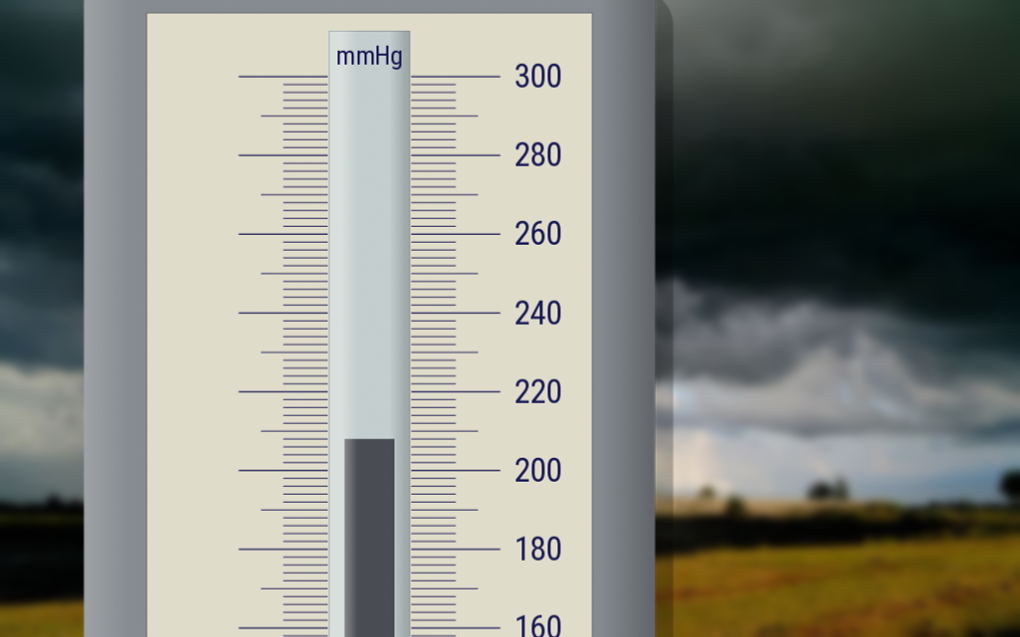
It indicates 208 mmHg
